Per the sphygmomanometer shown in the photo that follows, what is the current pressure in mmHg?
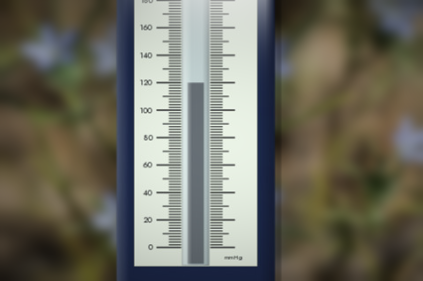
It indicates 120 mmHg
